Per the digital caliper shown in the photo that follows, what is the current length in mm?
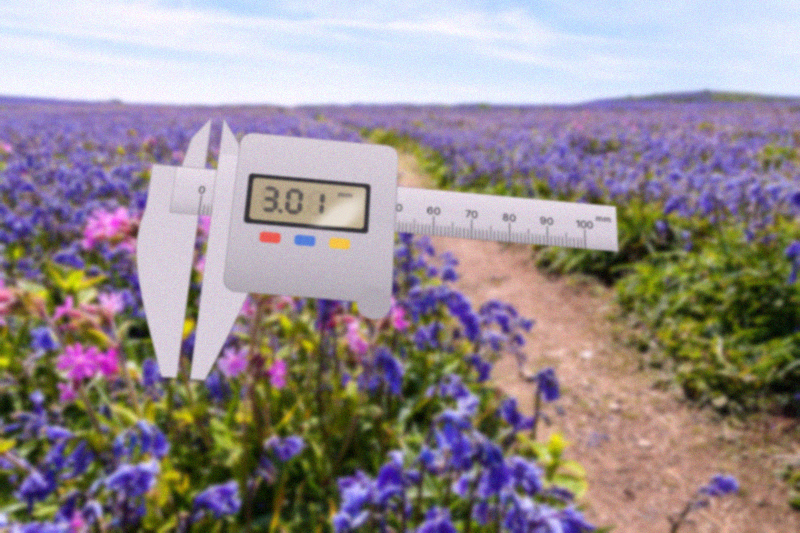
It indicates 3.01 mm
